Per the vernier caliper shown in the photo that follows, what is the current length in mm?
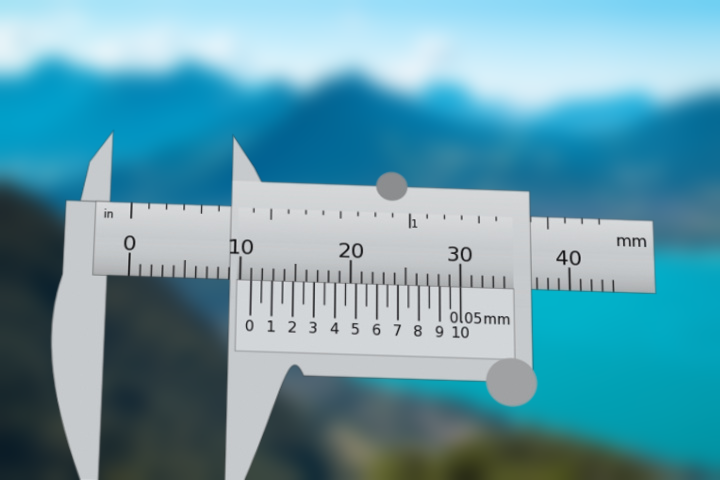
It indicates 11.0 mm
